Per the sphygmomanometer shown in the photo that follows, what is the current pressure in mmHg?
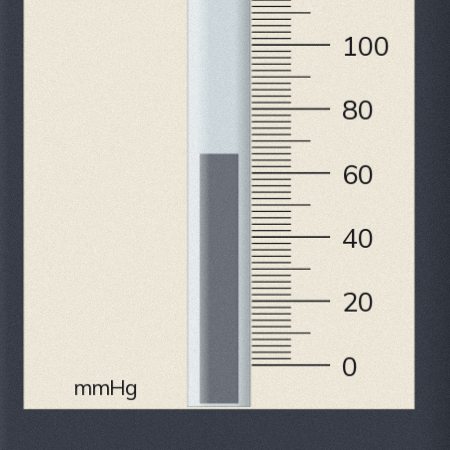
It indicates 66 mmHg
